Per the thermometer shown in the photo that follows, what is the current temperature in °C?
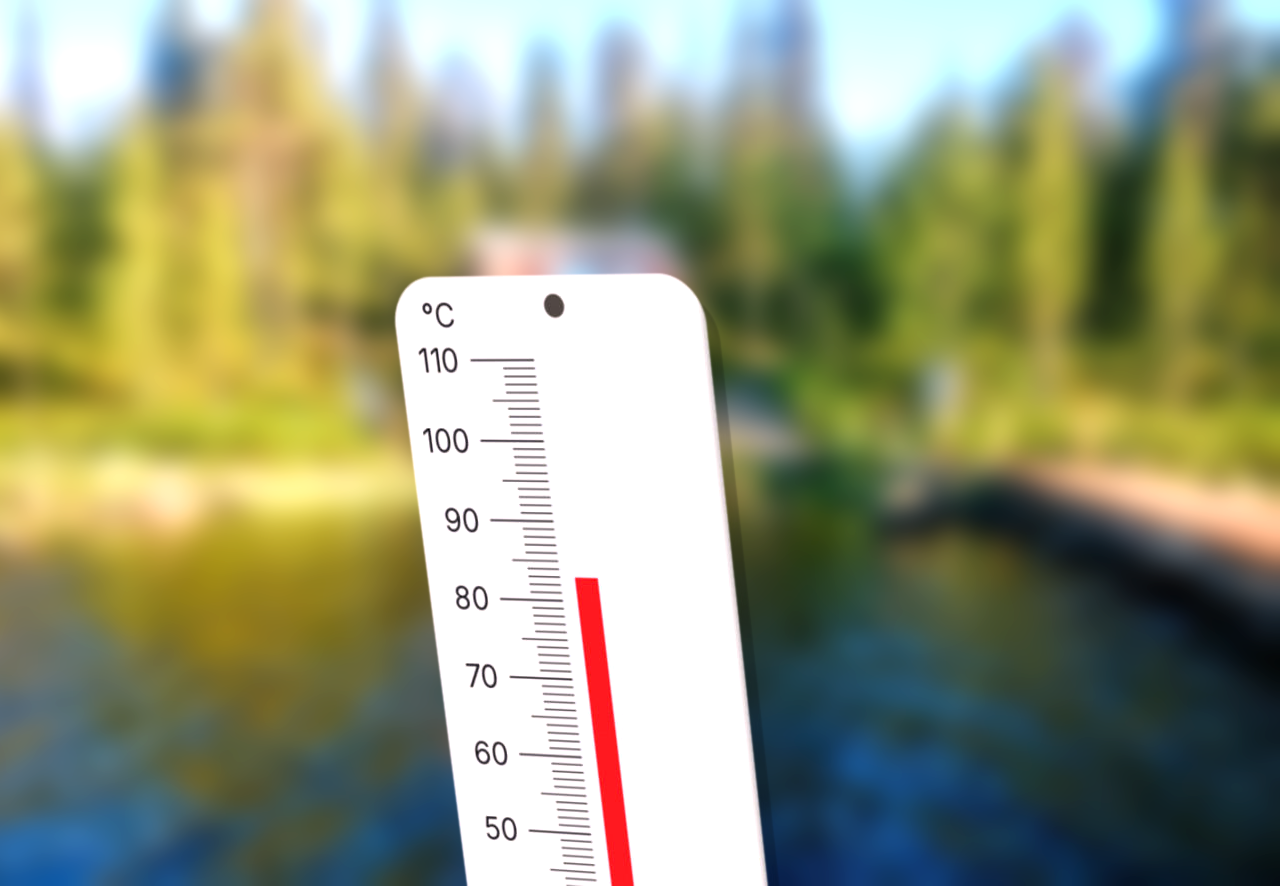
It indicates 83 °C
